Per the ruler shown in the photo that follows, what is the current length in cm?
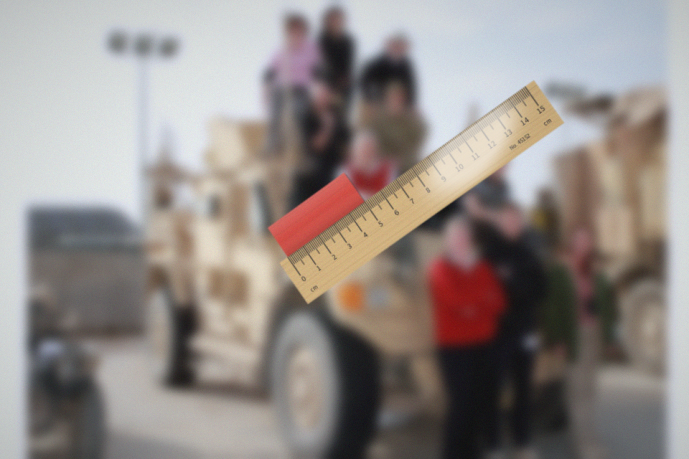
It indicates 5 cm
